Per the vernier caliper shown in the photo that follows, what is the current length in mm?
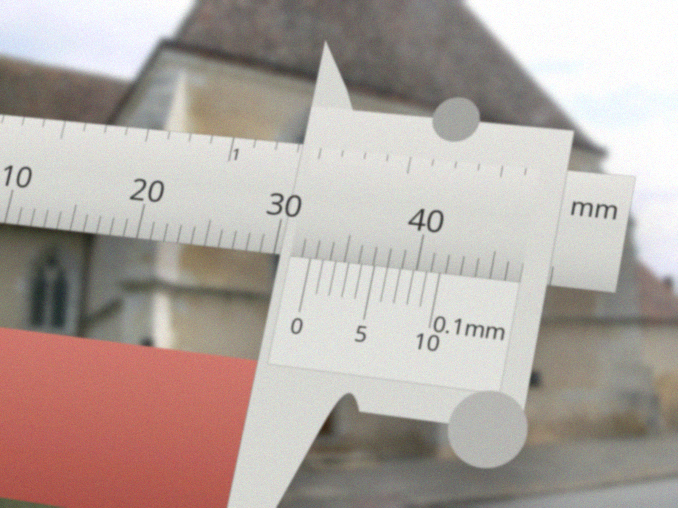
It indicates 32.6 mm
